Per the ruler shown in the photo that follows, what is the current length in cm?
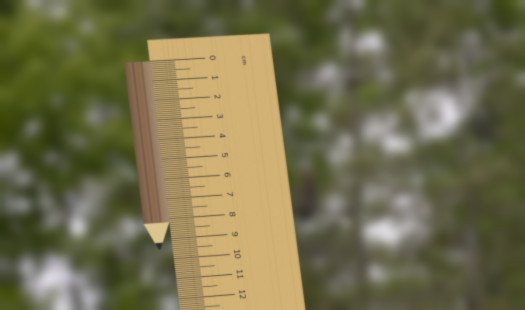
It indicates 9.5 cm
